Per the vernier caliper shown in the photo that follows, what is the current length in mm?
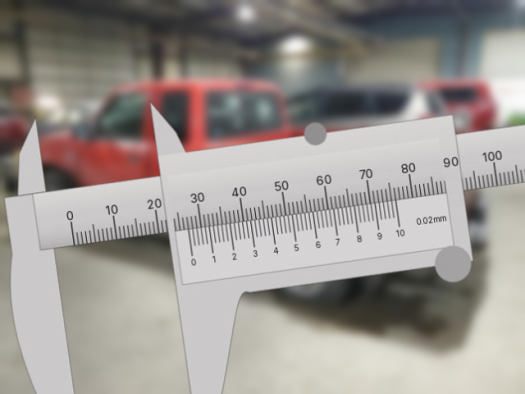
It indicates 27.0 mm
